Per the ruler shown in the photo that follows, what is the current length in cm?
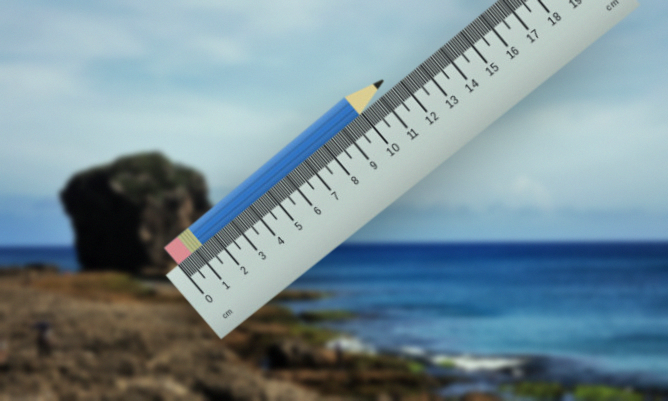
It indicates 11.5 cm
